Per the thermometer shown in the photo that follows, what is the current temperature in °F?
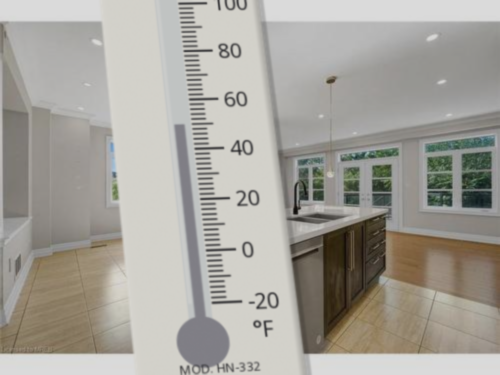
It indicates 50 °F
